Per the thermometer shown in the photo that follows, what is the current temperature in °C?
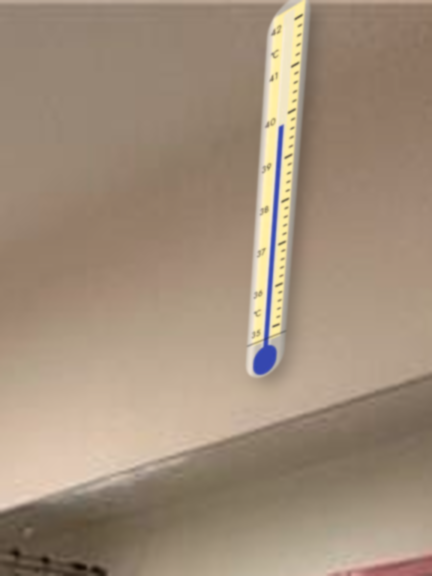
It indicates 39.8 °C
